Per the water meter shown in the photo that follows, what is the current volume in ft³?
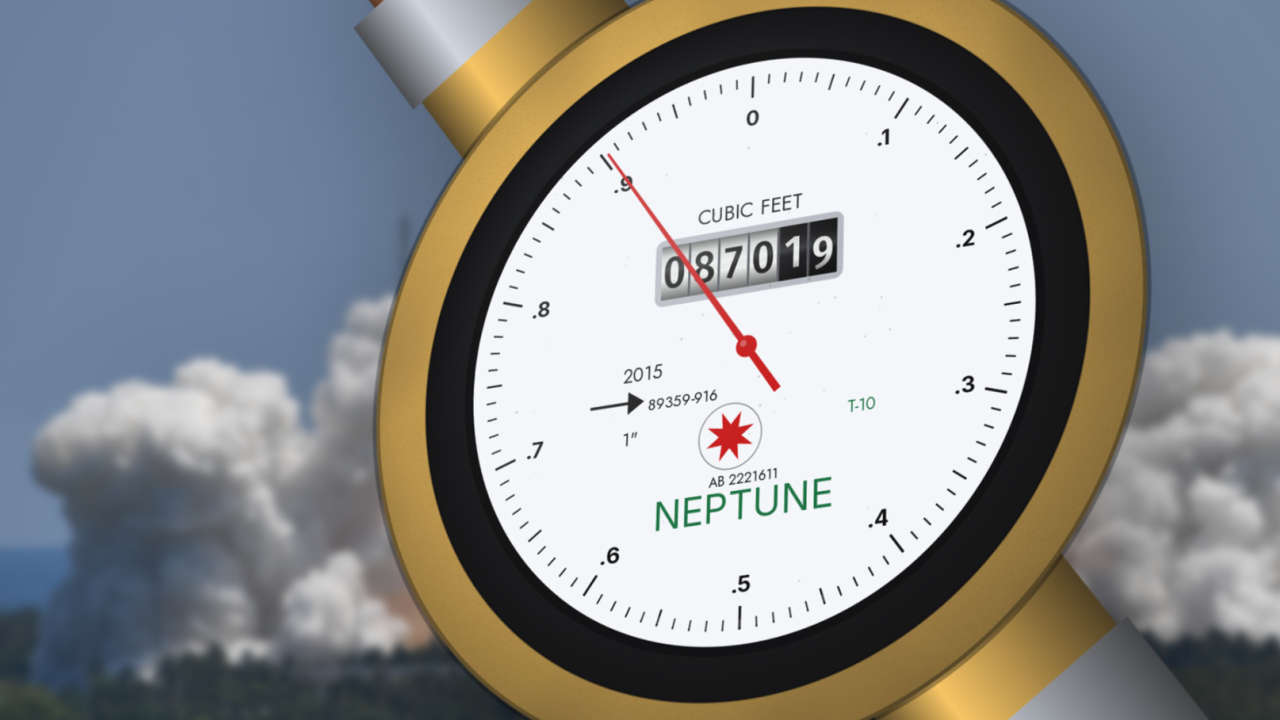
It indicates 87018.90 ft³
